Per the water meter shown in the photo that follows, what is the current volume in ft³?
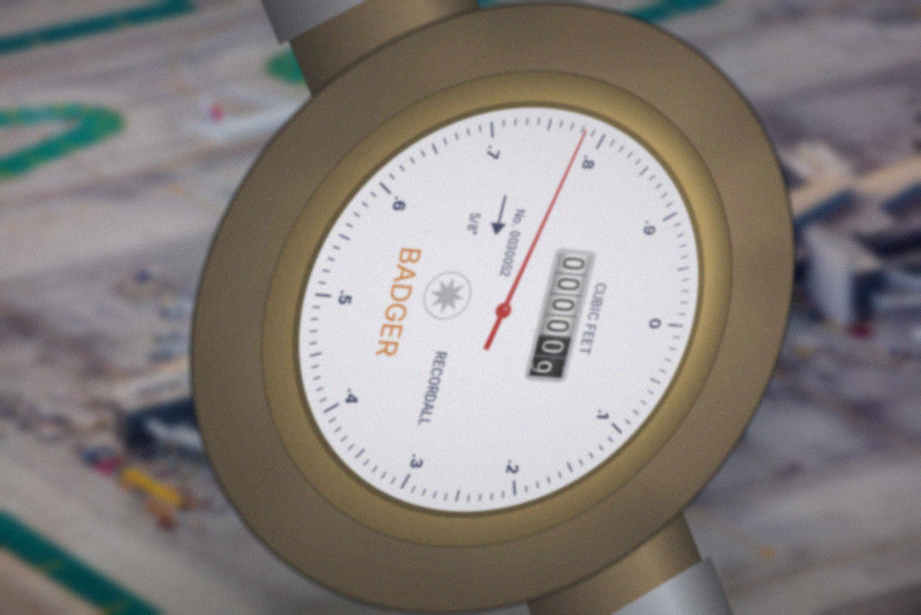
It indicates 8.78 ft³
